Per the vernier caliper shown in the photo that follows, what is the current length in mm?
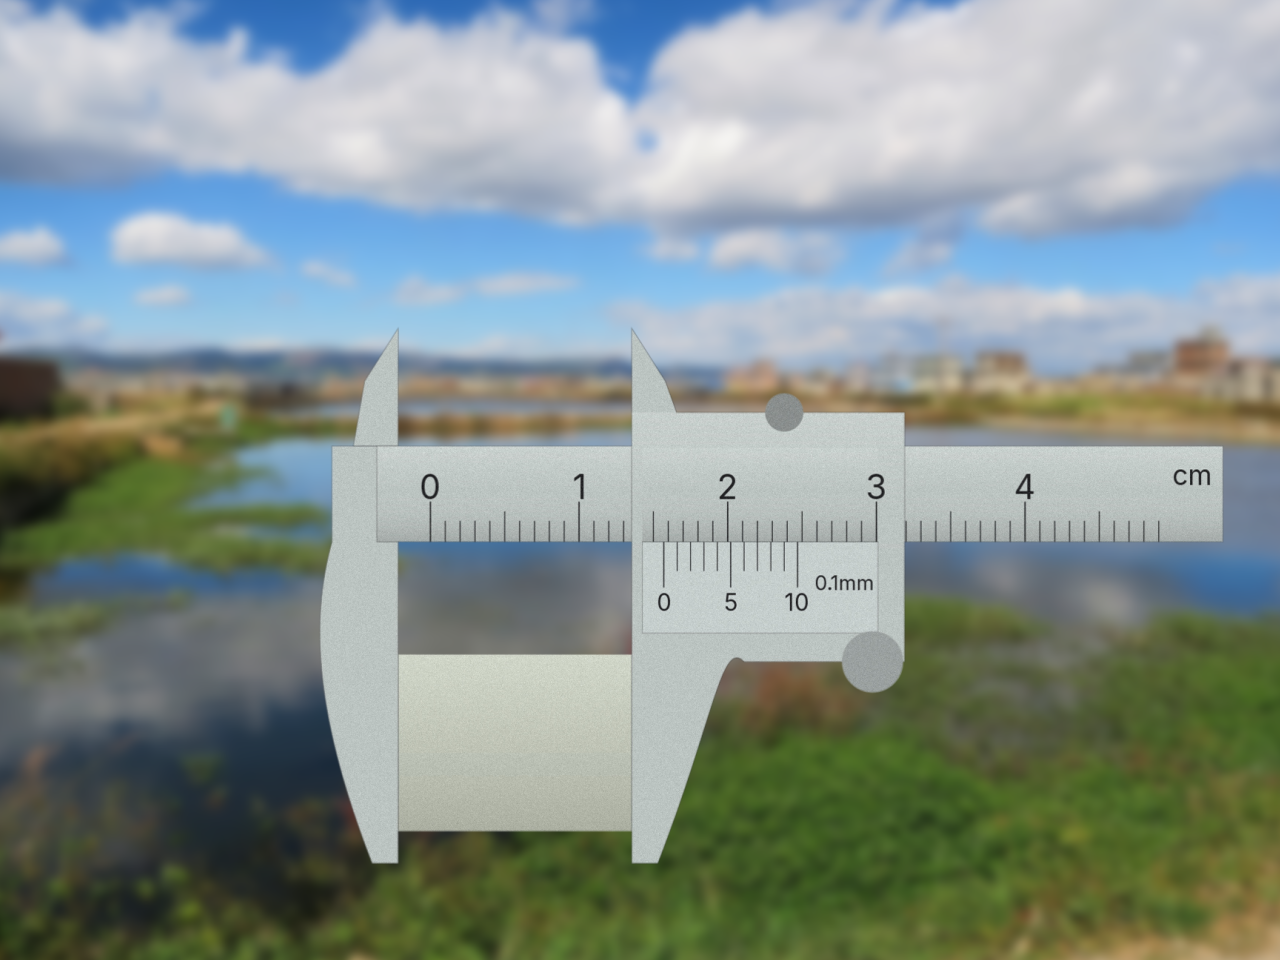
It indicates 15.7 mm
